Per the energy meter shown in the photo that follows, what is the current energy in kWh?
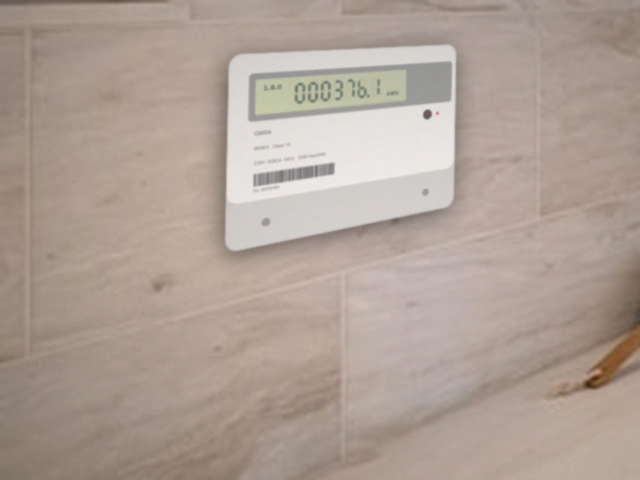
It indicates 376.1 kWh
